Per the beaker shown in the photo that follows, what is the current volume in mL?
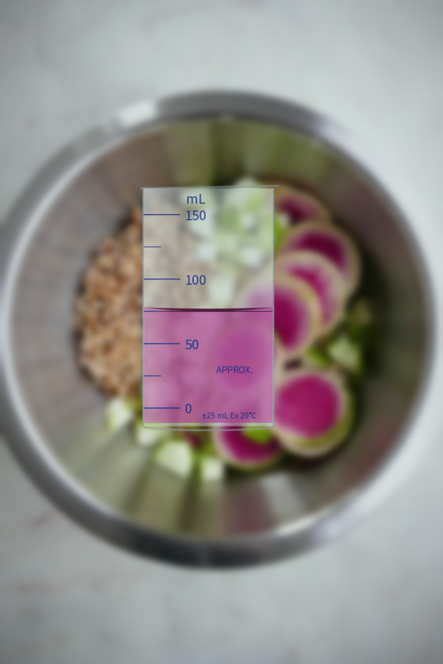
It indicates 75 mL
